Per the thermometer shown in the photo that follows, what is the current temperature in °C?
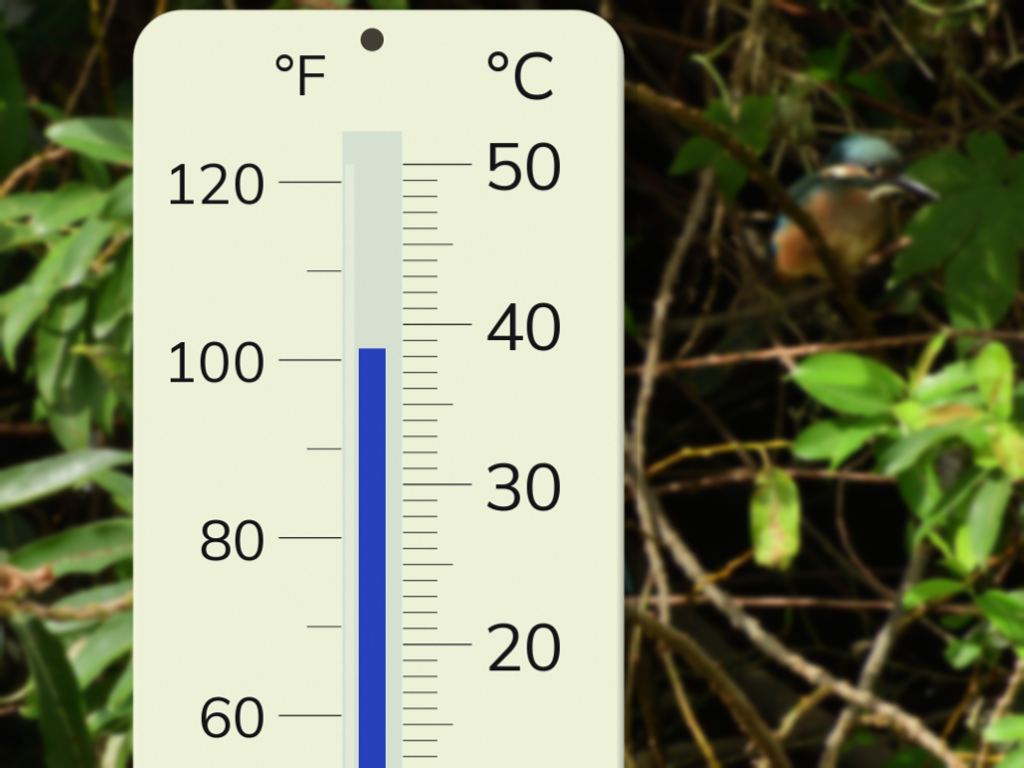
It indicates 38.5 °C
